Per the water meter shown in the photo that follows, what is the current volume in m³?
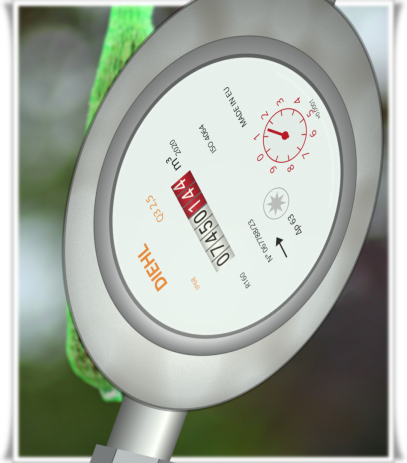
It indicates 7450.1441 m³
